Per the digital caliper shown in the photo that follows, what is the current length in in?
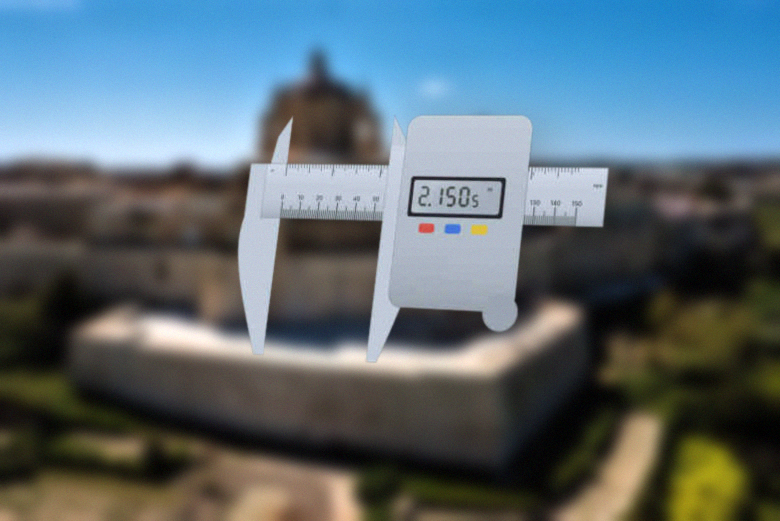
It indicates 2.1505 in
